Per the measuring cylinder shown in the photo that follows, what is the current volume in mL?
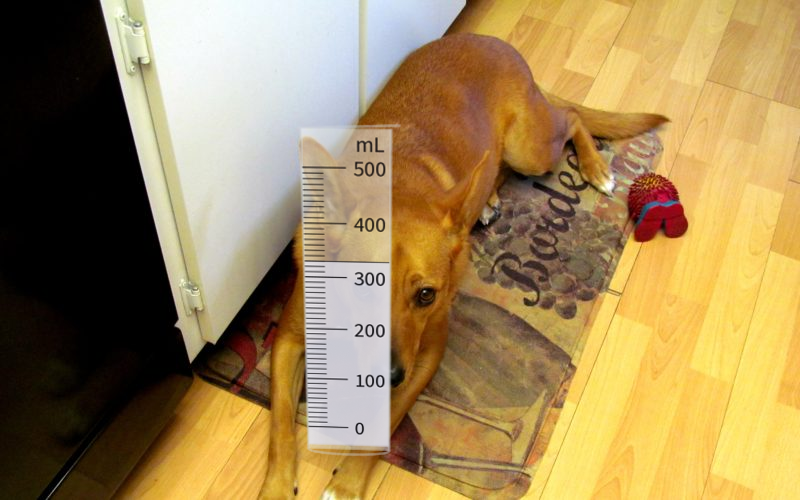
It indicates 330 mL
